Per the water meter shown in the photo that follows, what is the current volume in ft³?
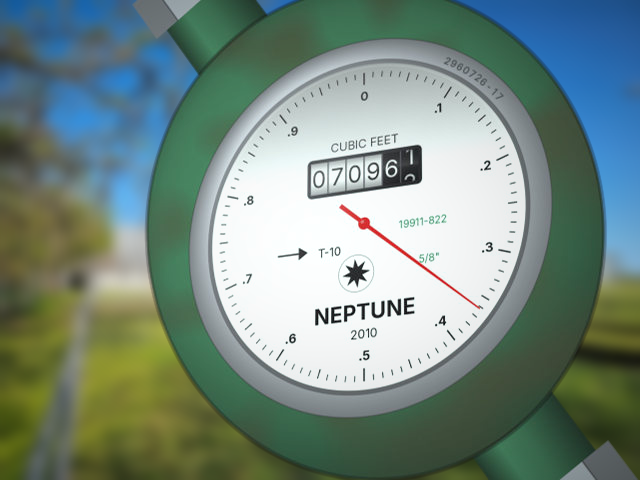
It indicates 70961.36 ft³
